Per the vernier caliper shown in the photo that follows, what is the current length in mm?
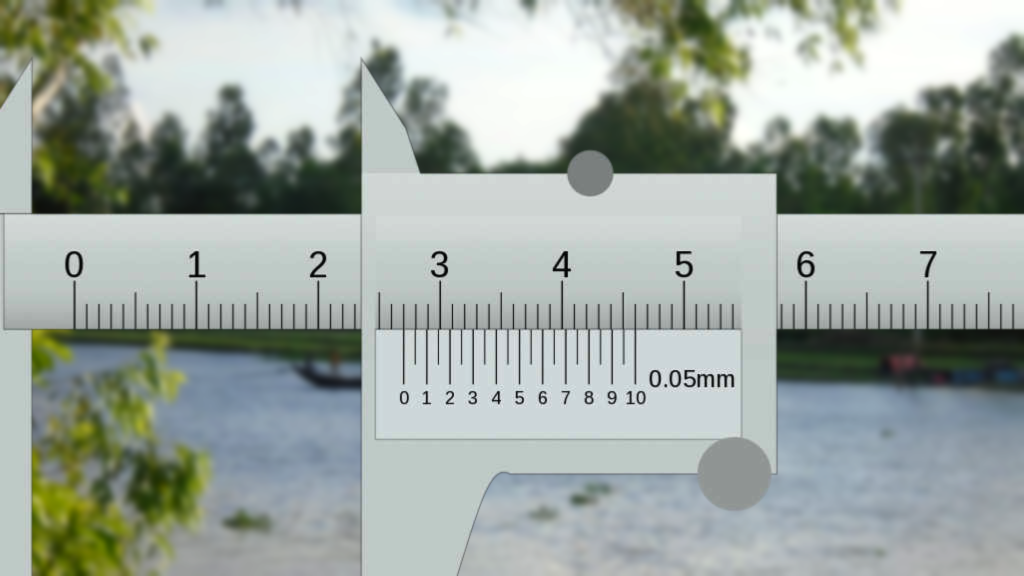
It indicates 27.0 mm
